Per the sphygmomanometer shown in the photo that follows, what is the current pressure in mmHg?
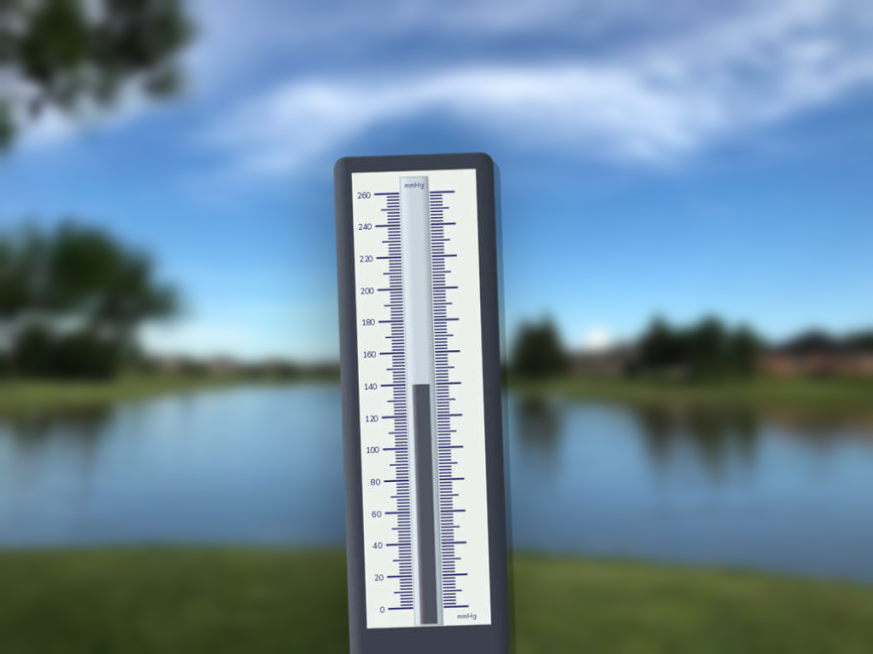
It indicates 140 mmHg
